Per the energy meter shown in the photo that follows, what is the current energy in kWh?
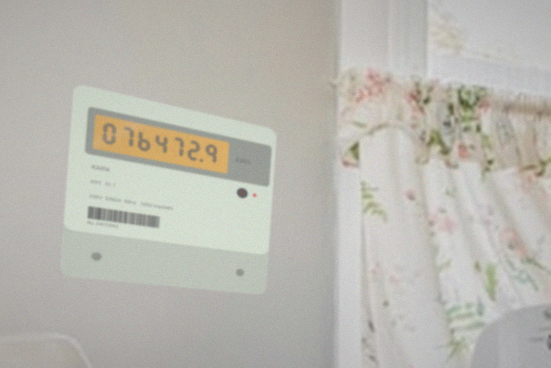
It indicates 76472.9 kWh
